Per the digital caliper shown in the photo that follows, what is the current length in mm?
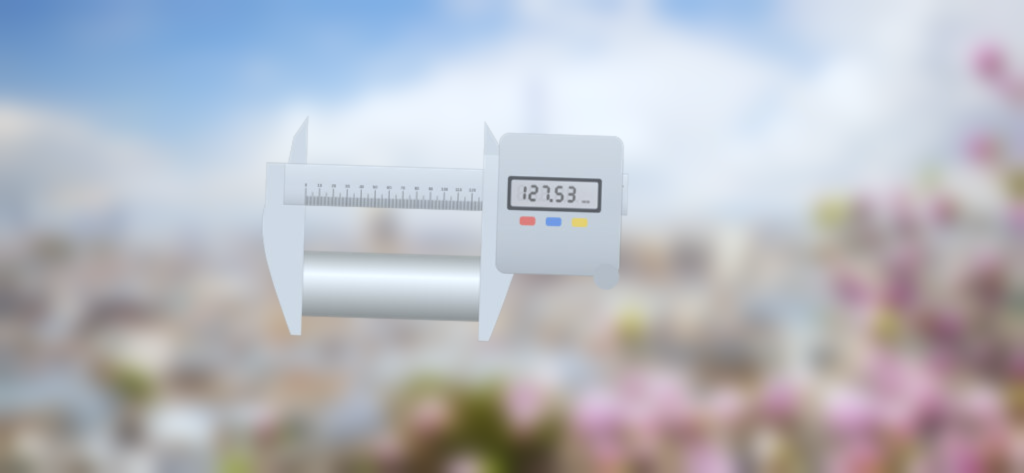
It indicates 127.53 mm
